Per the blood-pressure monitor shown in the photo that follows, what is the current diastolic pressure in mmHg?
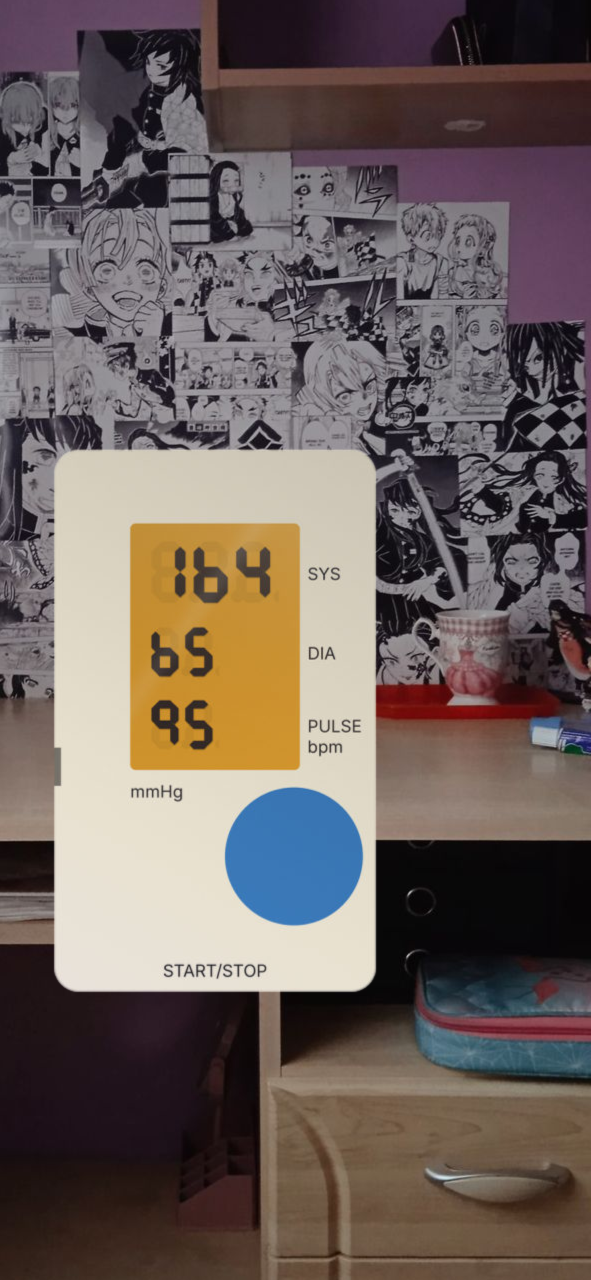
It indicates 65 mmHg
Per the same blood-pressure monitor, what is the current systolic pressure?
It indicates 164 mmHg
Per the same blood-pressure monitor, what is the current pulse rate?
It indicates 95 bpm
